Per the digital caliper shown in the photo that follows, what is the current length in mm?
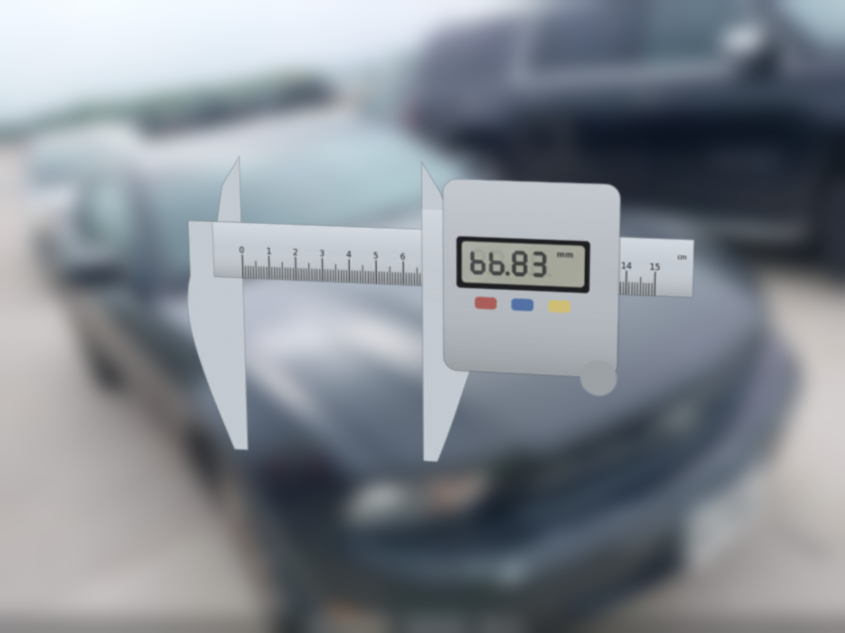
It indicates 66.83 mm
